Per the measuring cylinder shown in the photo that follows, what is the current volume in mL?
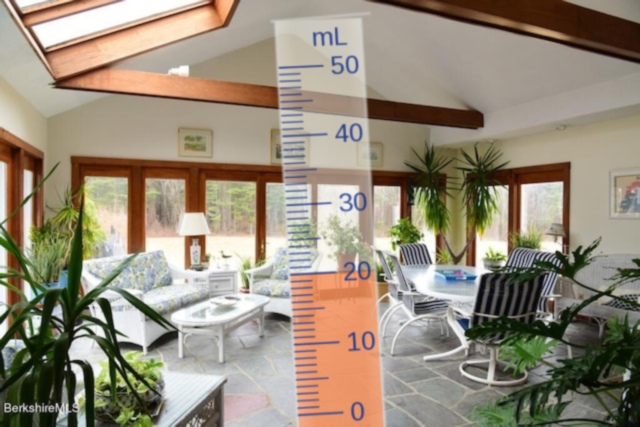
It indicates 20 mL
